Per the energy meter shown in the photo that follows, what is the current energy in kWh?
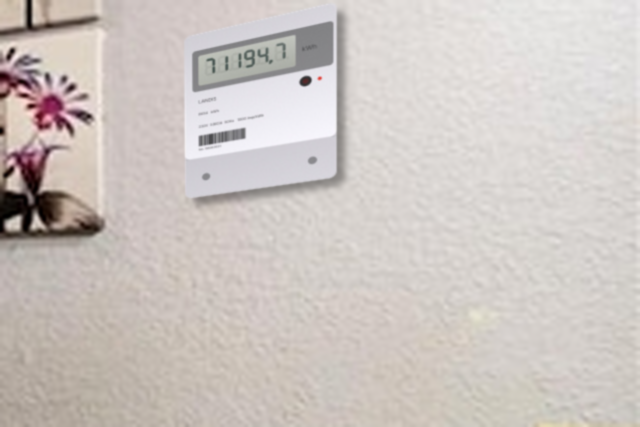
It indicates 71194.7 kWh
